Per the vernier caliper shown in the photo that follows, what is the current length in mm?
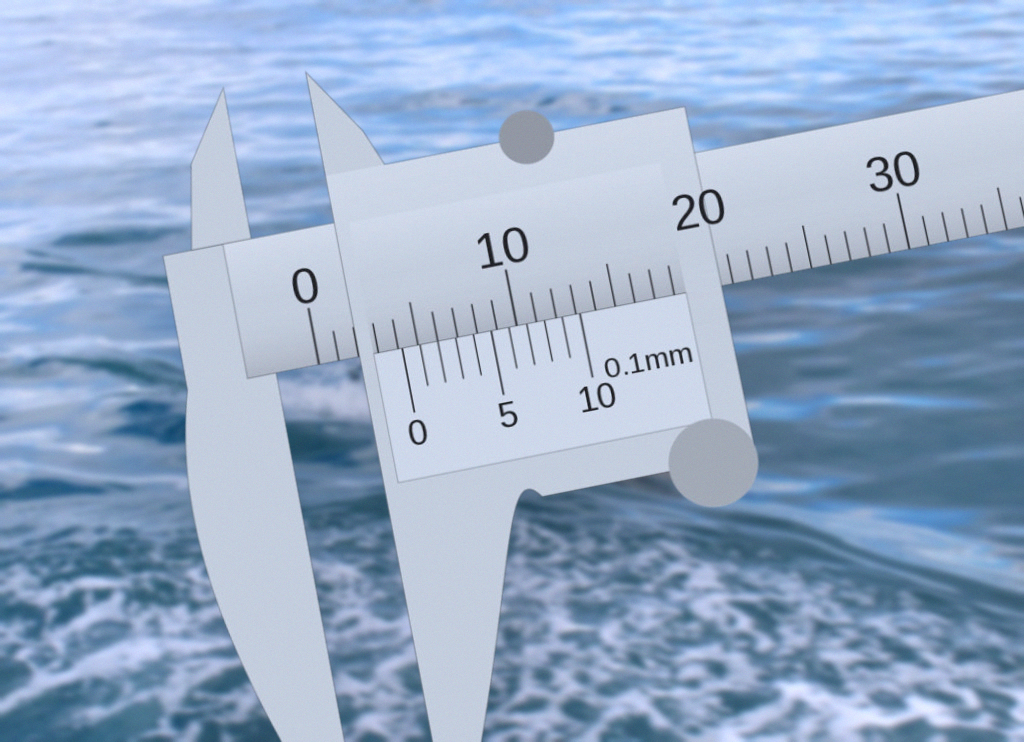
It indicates 4.2 mm
